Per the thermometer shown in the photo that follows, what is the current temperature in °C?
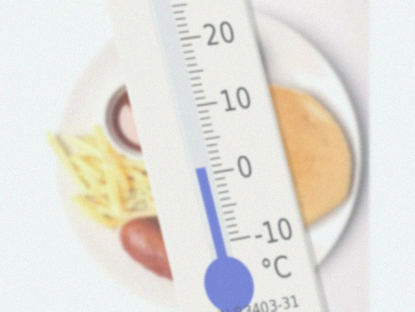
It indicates 1 °C
